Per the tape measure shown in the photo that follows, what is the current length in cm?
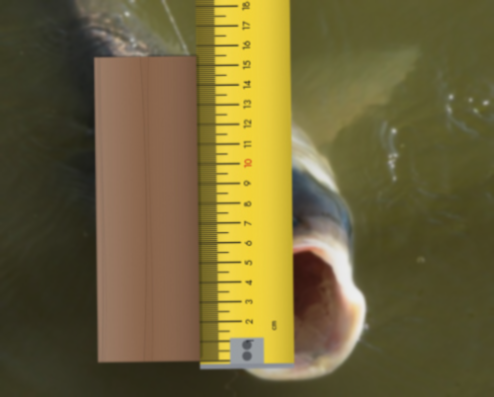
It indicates 15.5 cm
